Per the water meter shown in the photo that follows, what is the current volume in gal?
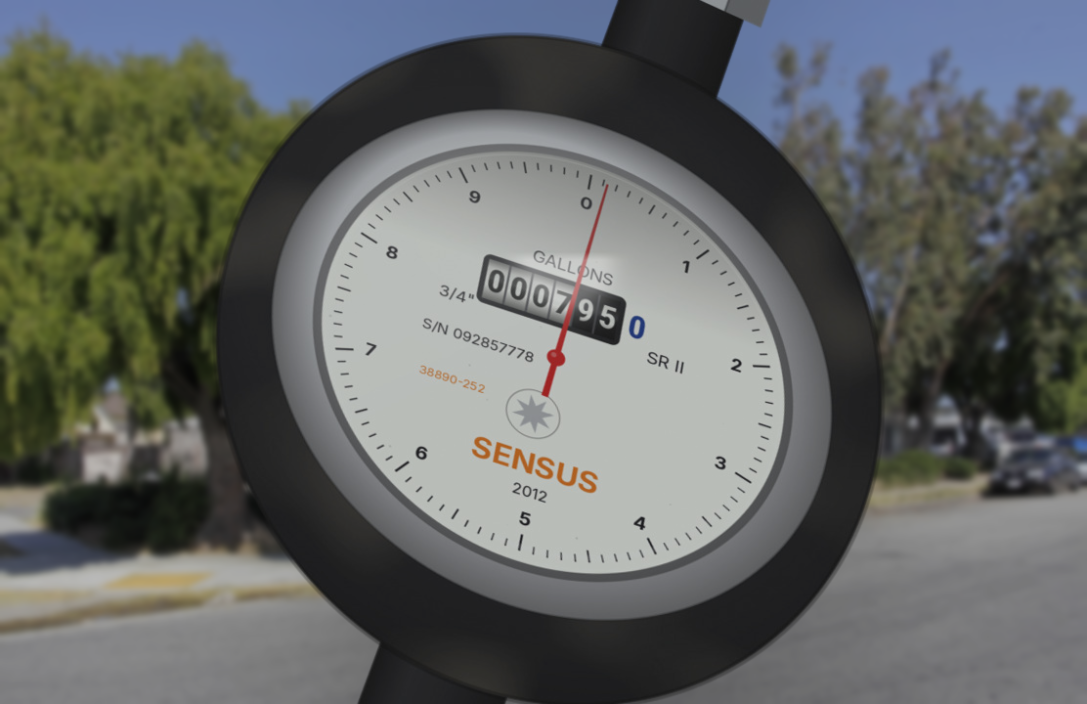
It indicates 7950.1 gal
